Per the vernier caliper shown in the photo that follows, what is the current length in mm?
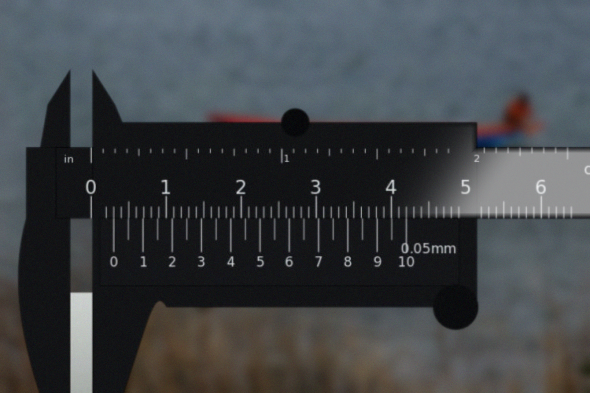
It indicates 3.0 mm
